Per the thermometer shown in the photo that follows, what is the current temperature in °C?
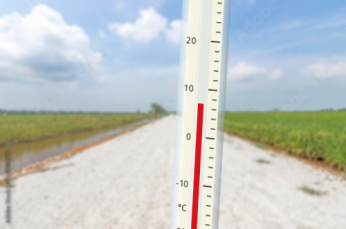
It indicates 7 °C
